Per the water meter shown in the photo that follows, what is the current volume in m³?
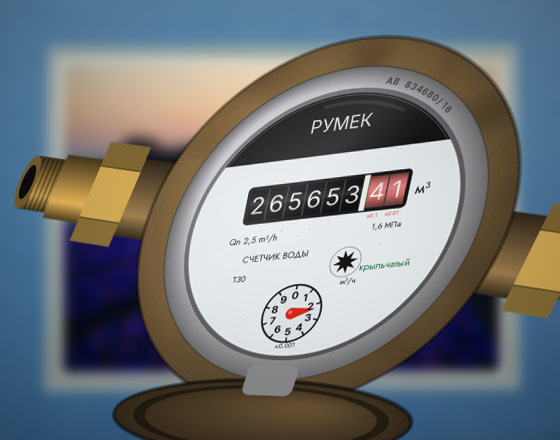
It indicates 265653.412 m³
